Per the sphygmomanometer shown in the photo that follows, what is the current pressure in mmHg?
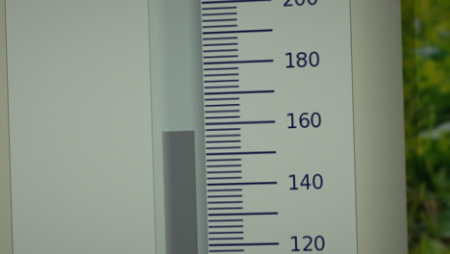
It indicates 158 mmHg
